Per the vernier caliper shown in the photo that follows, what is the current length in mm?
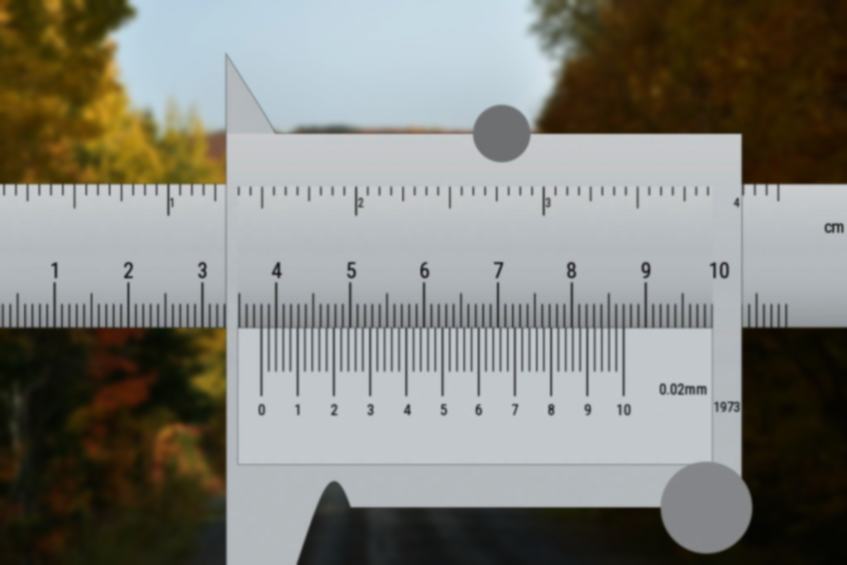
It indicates 38.0 mm
